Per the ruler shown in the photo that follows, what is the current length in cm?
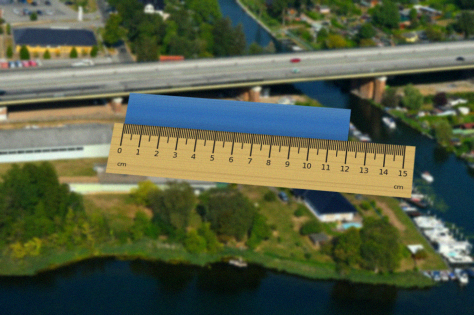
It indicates 12 cm
